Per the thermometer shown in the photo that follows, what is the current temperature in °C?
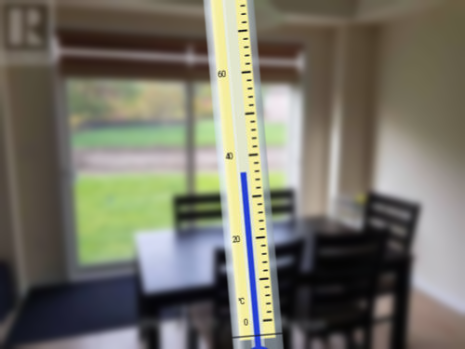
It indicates 36 °C
